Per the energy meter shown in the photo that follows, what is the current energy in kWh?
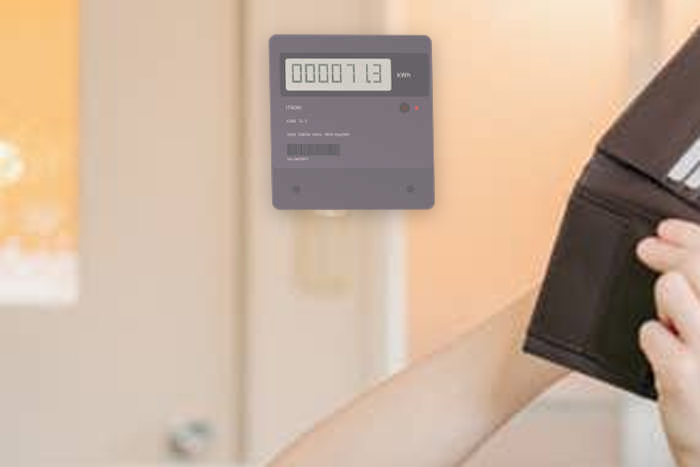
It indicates 71.3 kWh
